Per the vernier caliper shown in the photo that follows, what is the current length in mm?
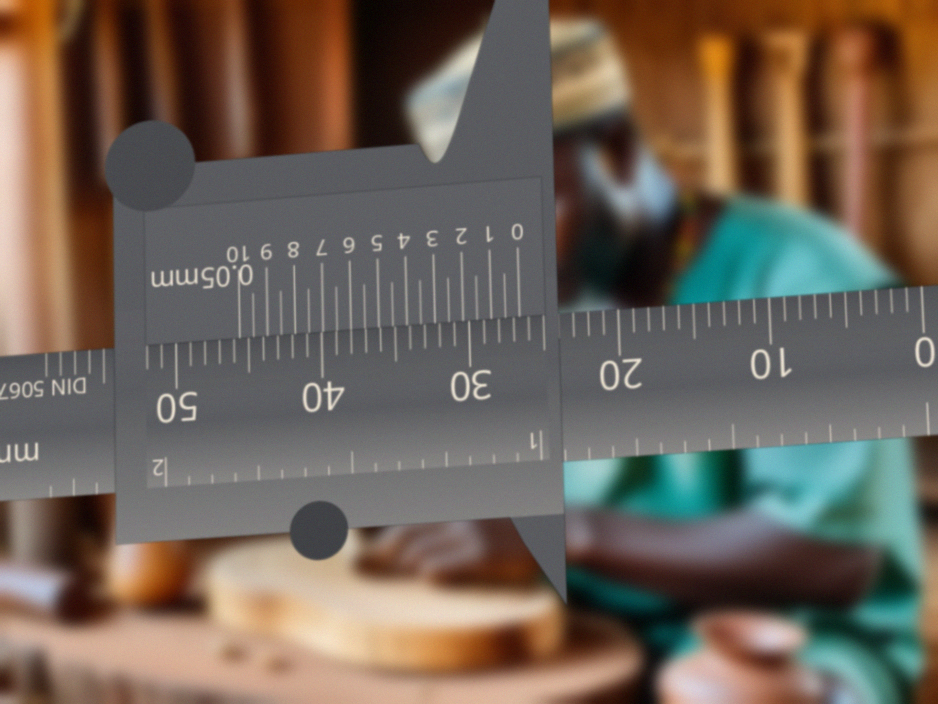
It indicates 26.6 mm
